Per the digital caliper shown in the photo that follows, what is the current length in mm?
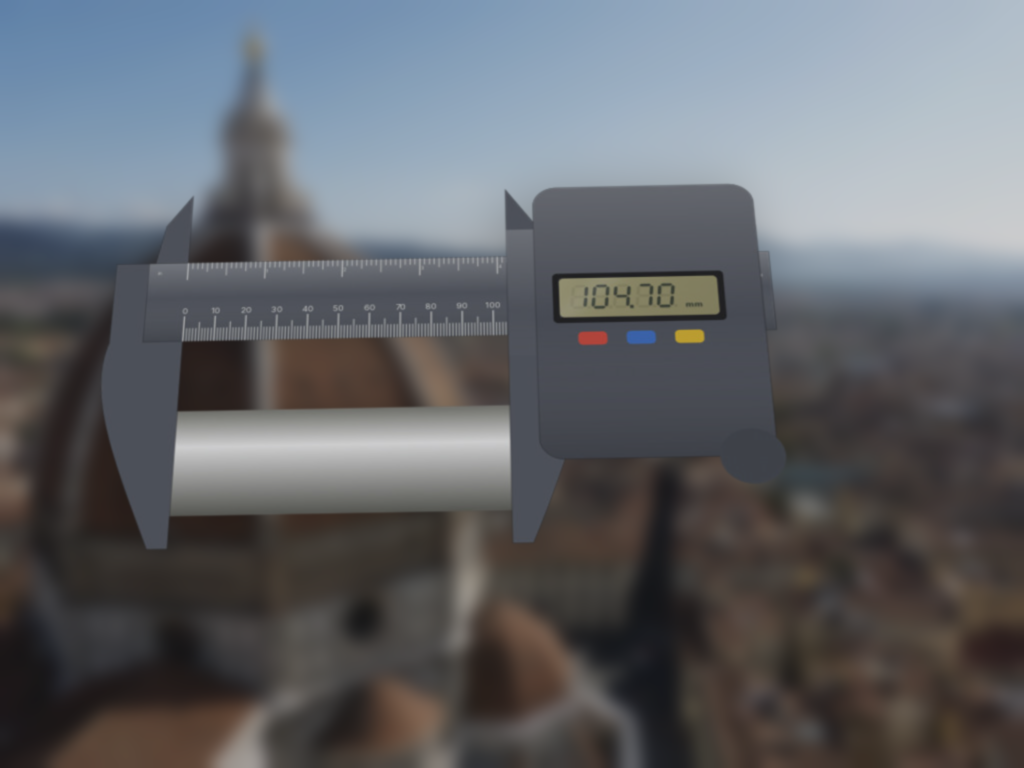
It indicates 104.70 mm
